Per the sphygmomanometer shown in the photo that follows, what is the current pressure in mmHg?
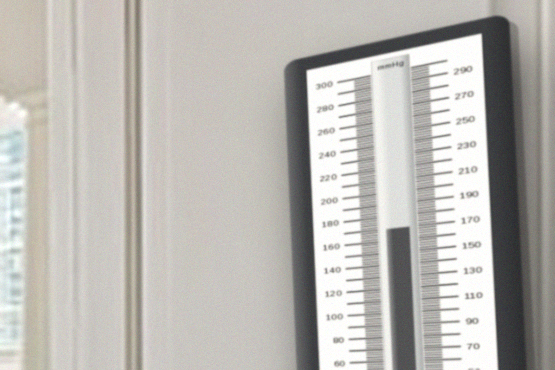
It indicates 170 mmHg
